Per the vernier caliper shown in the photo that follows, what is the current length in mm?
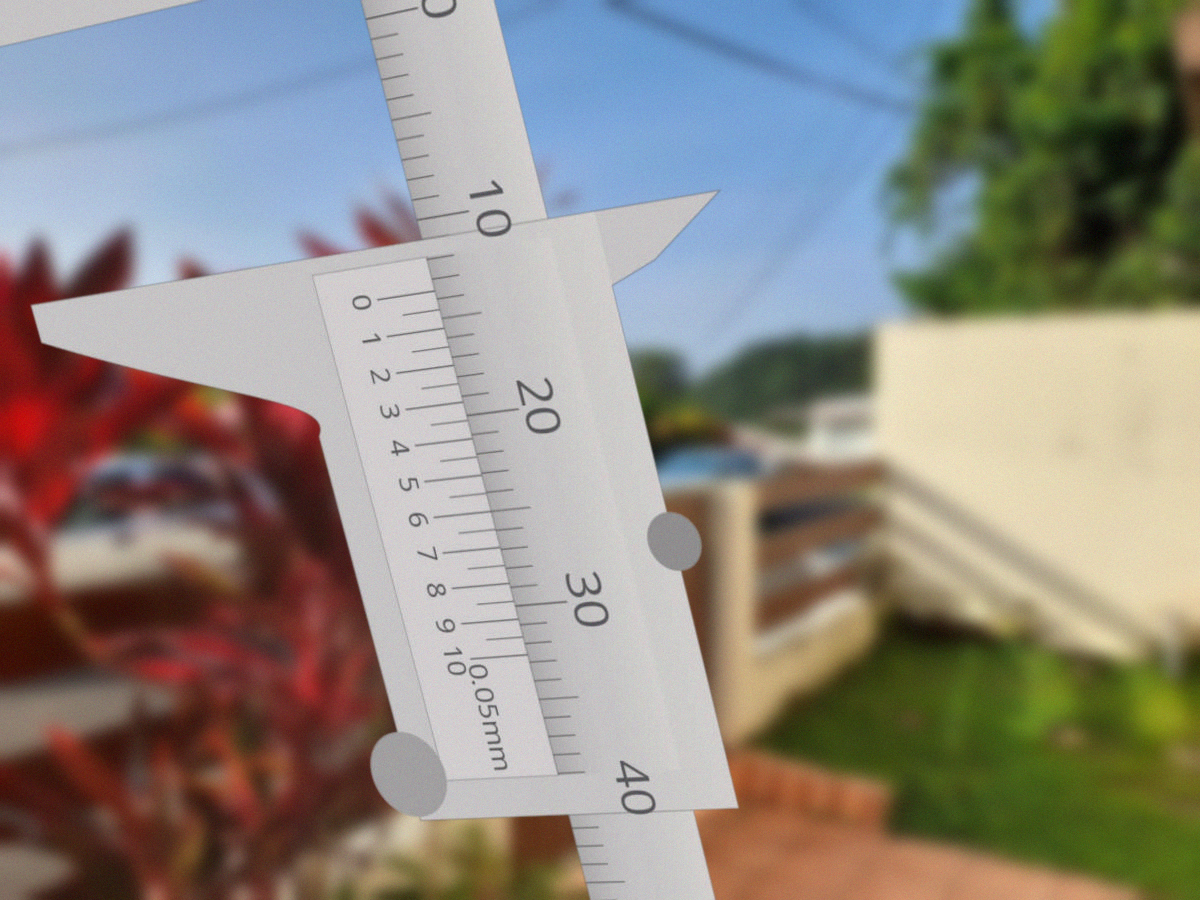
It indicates 13.6 mm
